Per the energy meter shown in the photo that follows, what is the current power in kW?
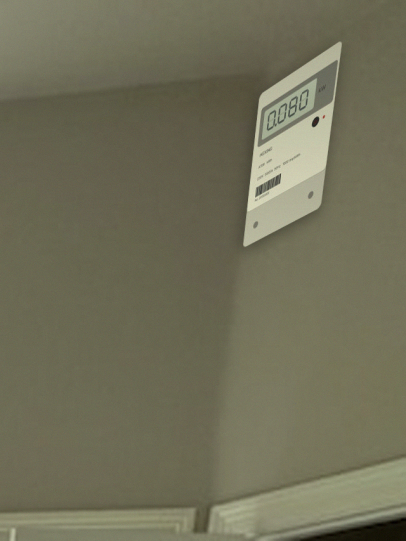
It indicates 0.080 kW
